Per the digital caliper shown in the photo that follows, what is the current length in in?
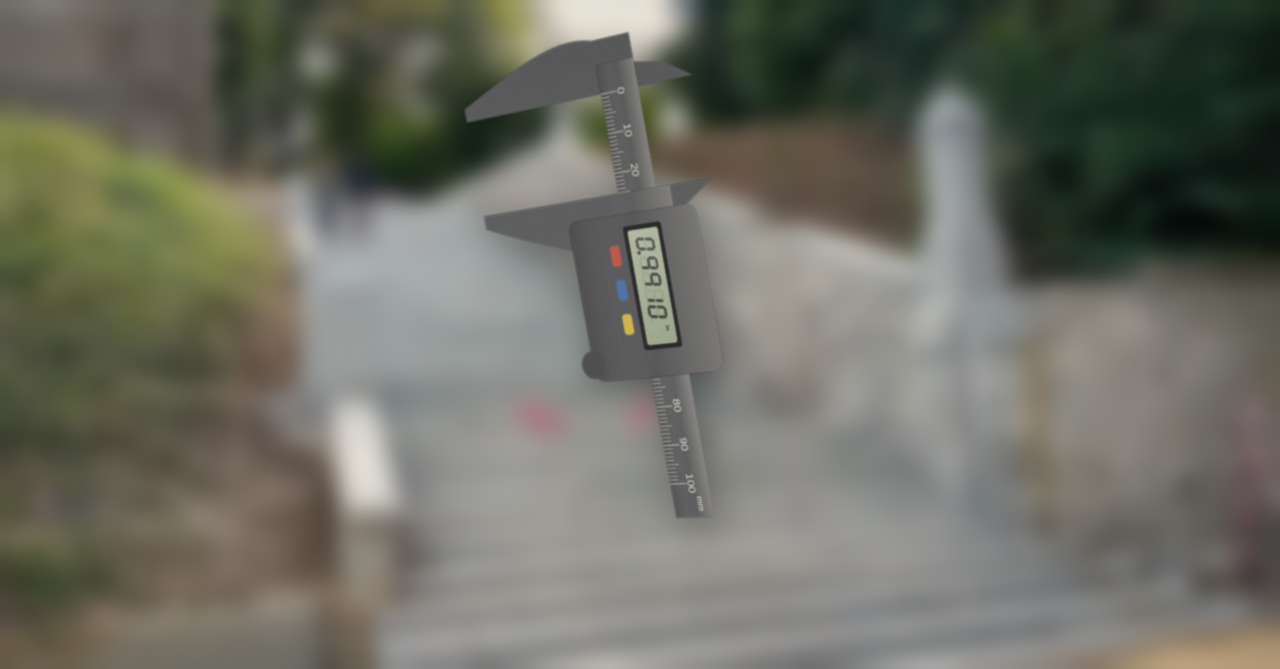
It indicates 0.9910 in
